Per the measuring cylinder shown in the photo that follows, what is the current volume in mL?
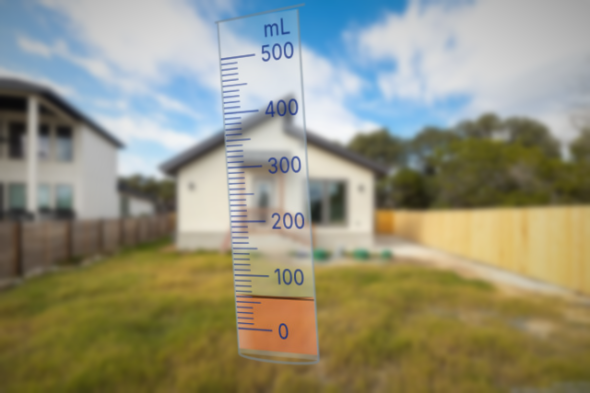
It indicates 60 mL
